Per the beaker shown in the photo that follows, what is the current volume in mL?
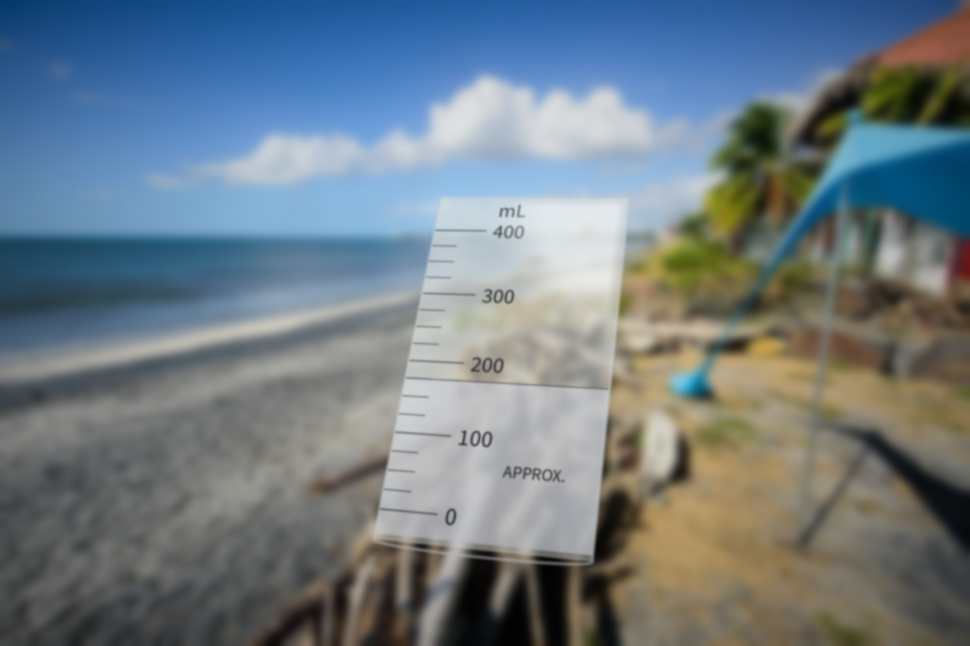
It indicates 175 mL
